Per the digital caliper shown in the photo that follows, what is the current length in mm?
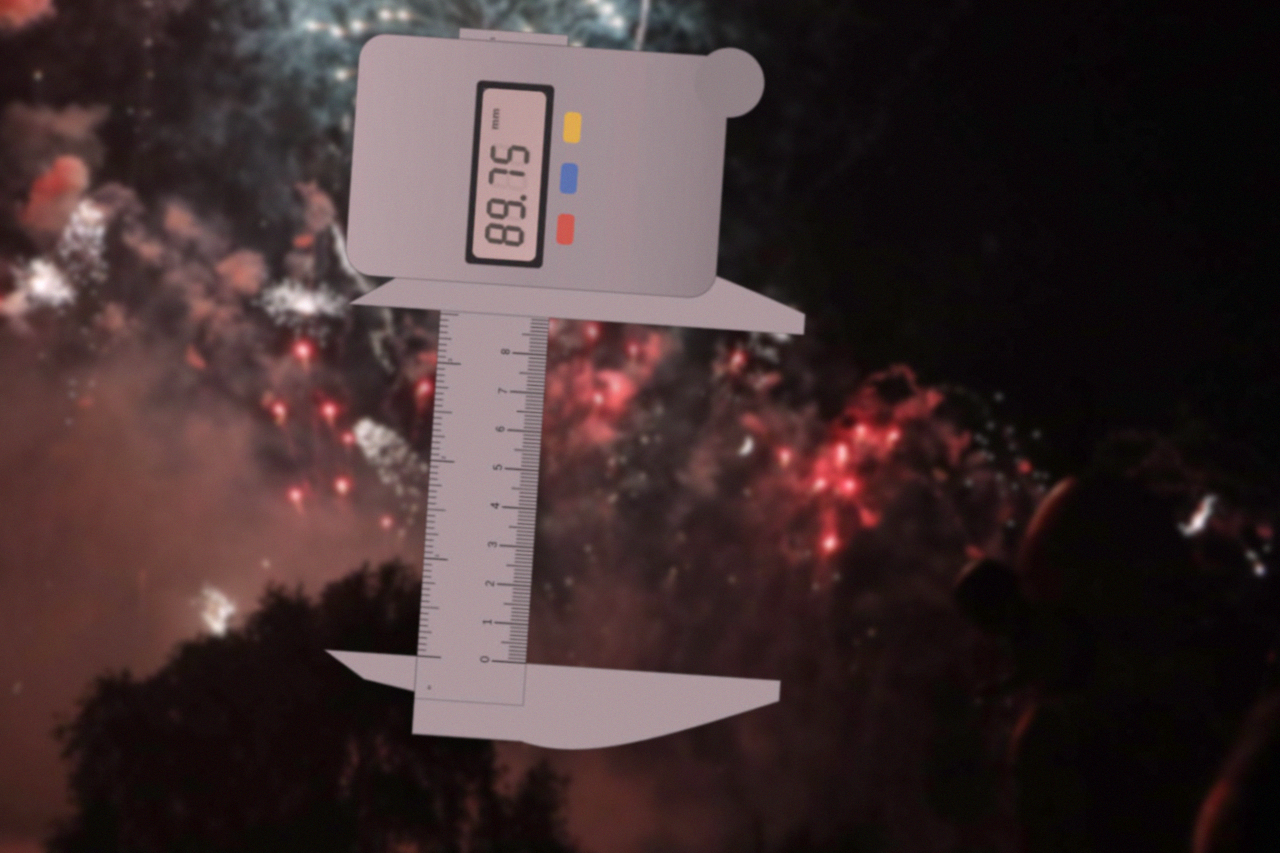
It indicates 89.75 mm
